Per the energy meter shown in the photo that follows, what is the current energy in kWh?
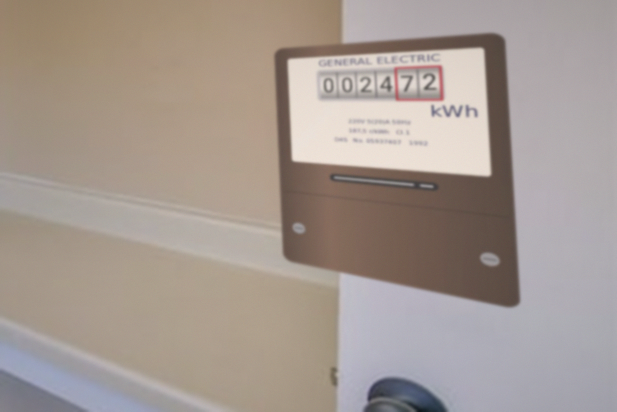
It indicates 24.72 kWh
